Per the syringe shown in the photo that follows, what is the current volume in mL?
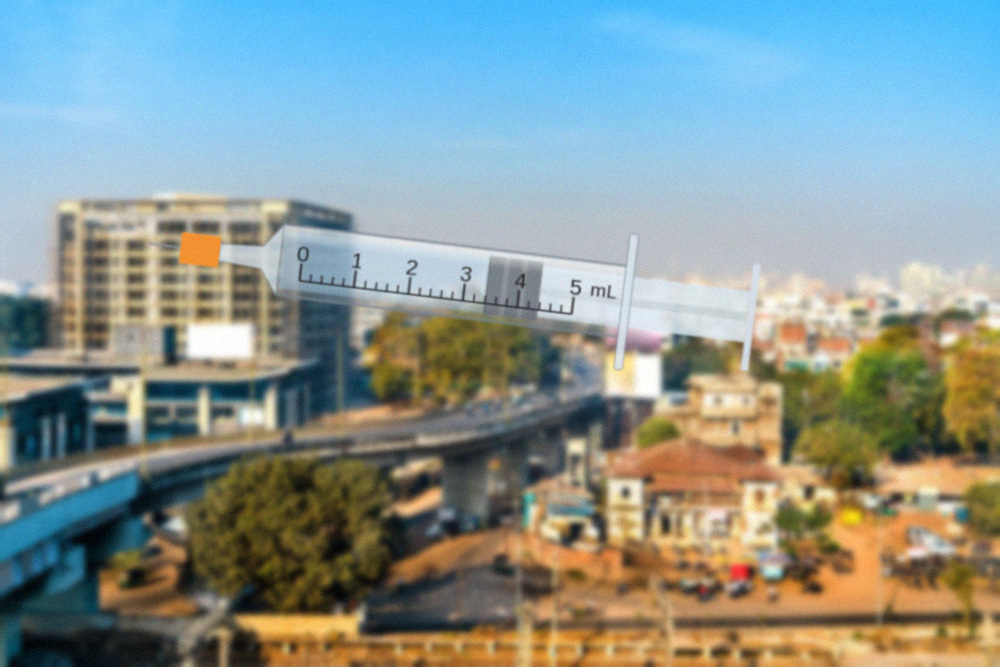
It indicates 3.4 mL
